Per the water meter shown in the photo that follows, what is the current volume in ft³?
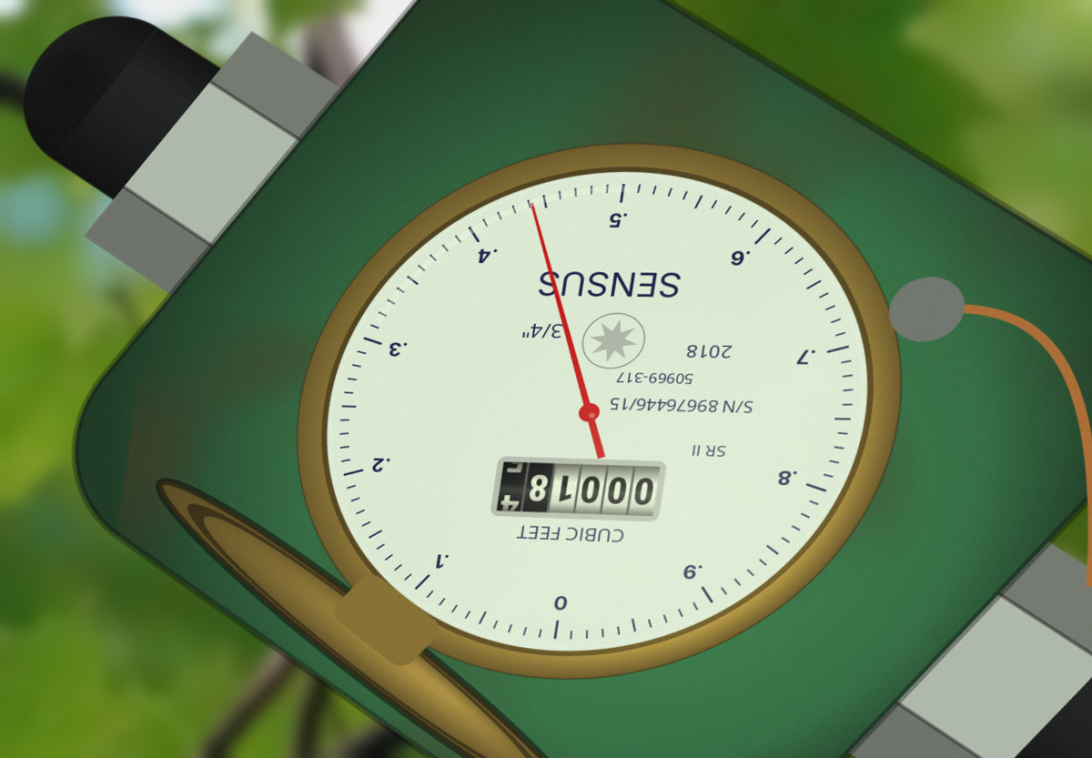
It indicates 184.44 ft³
